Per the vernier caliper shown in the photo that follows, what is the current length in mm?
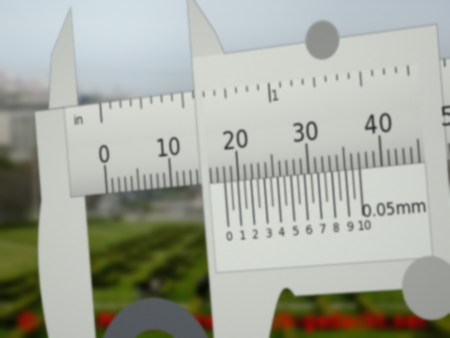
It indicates 18.0 mm
